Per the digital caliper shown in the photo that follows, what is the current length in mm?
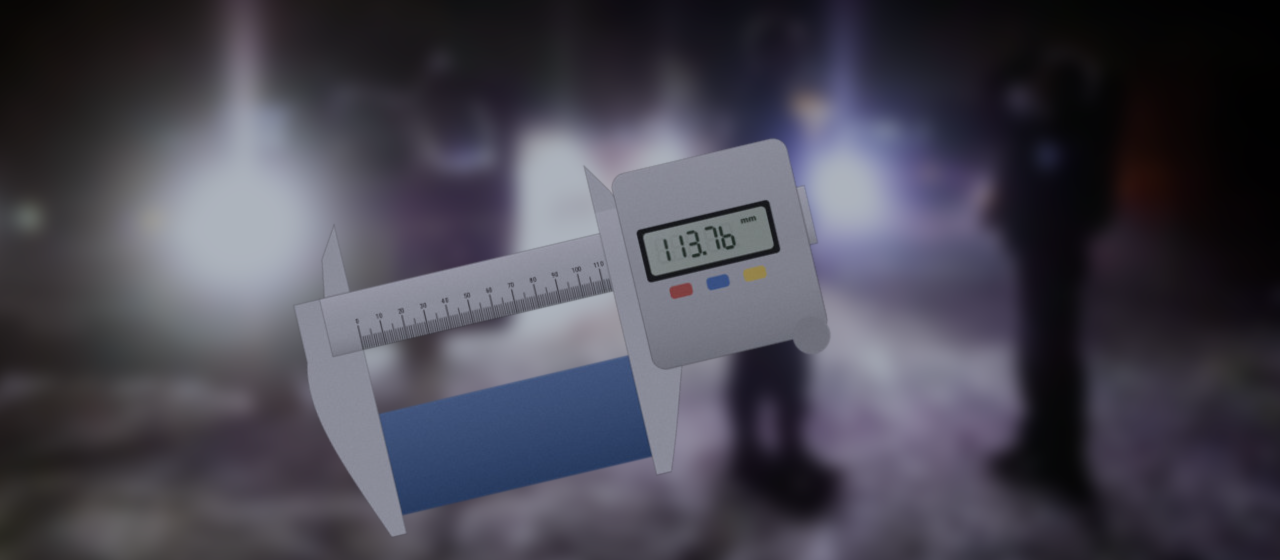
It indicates 113.76 mm
